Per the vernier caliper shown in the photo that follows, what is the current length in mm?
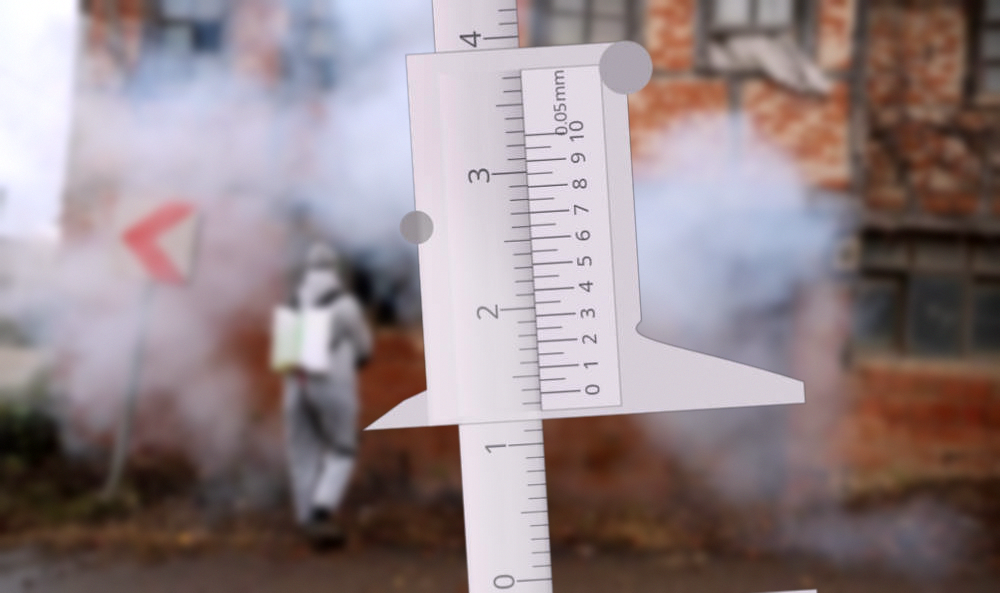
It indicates 13.7 mm
